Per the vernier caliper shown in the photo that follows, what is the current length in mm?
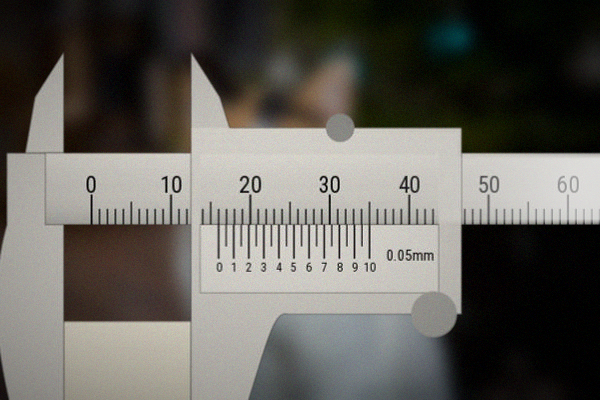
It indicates 16.0 mm
